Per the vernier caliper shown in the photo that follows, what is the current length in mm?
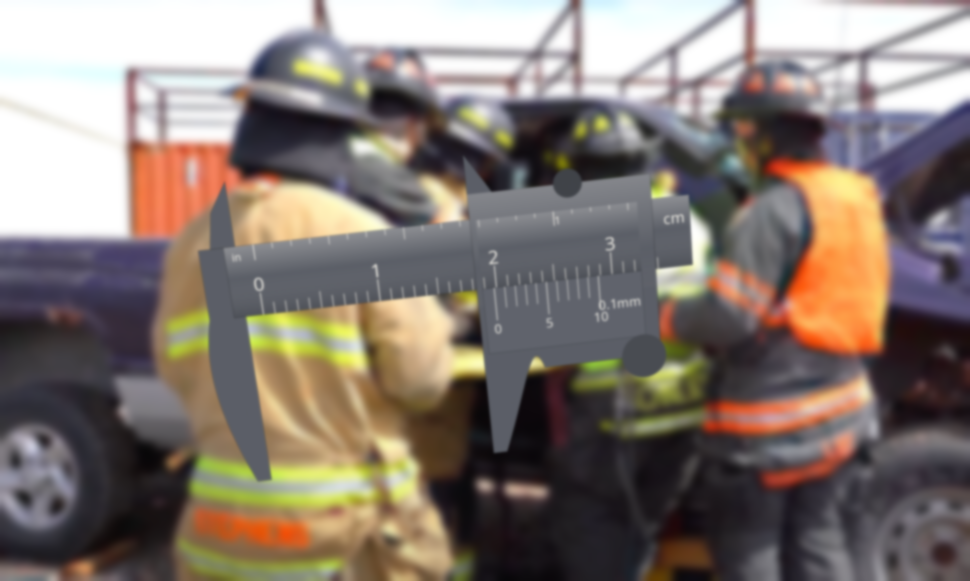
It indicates 19.8 mm
